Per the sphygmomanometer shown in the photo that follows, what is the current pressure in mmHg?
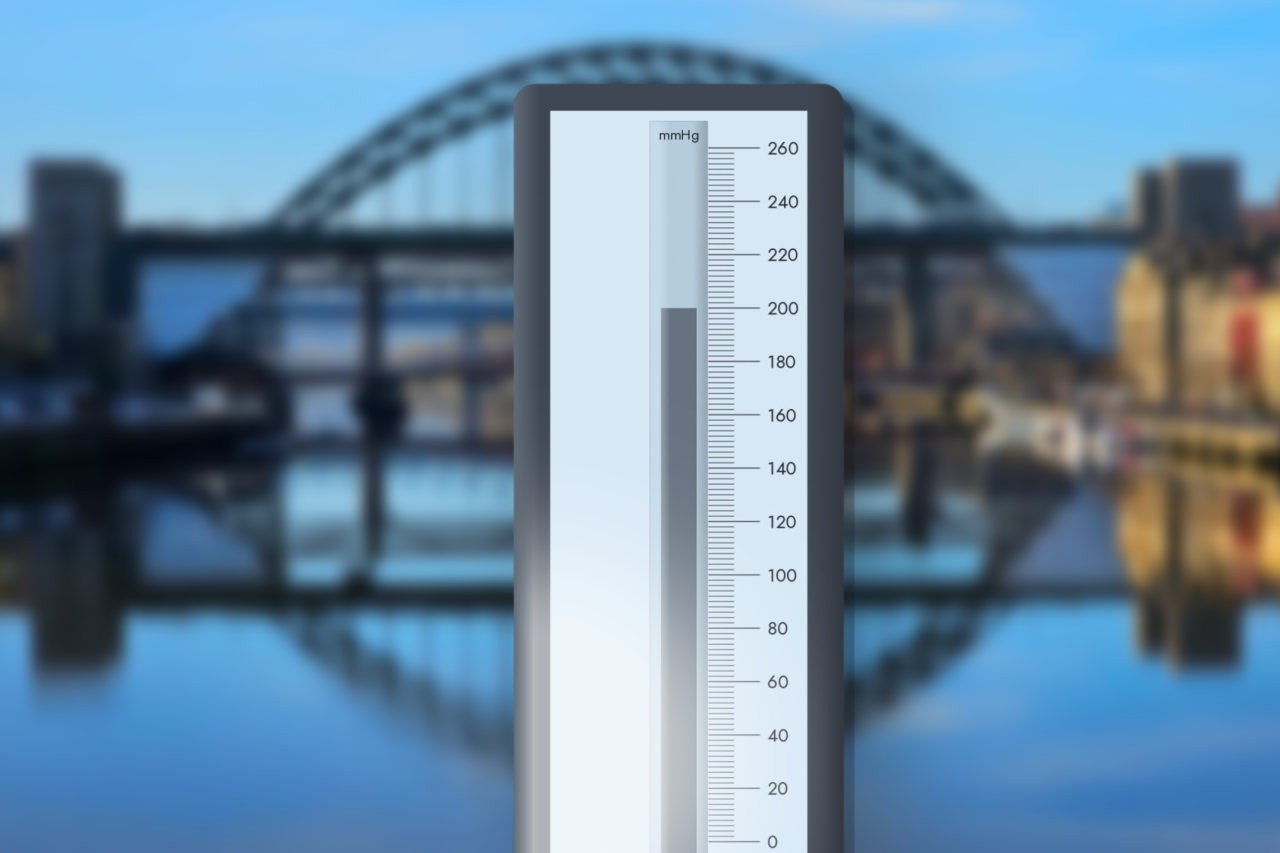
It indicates 200 mmHg
